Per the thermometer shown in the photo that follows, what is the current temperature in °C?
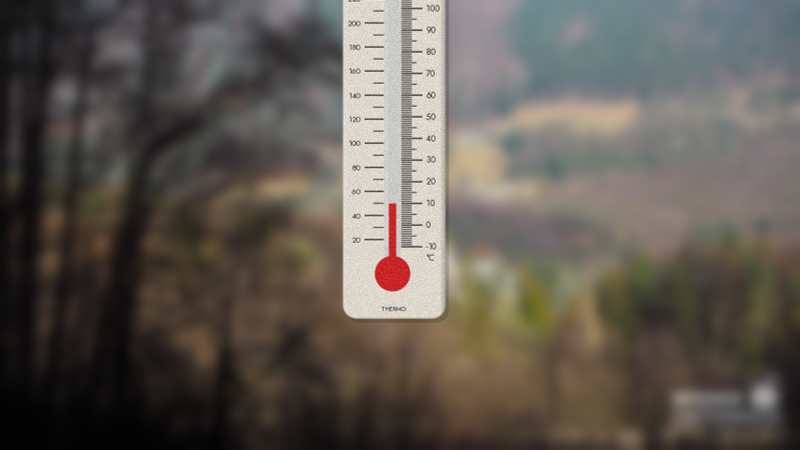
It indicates 10 °C
